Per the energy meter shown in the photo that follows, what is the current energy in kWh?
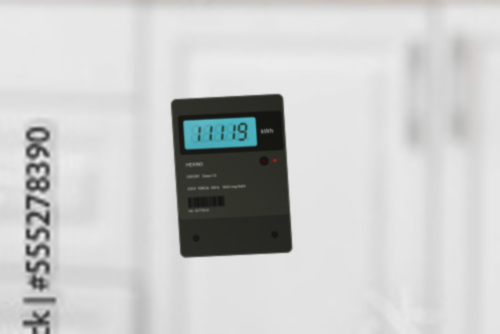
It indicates 11119 kWh
